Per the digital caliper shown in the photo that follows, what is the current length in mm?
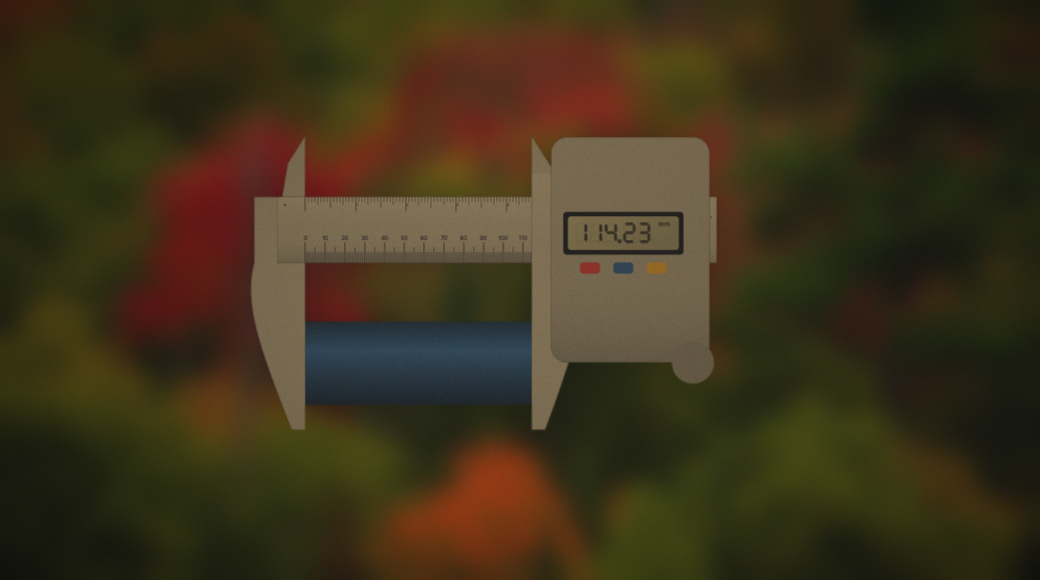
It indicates 114.23 mm
